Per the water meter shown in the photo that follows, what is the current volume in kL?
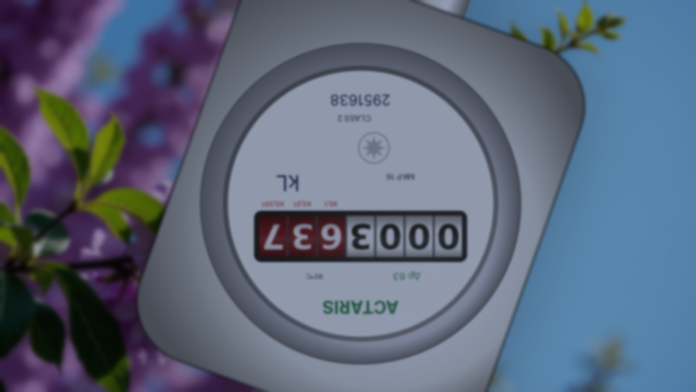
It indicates 3.637 kL
